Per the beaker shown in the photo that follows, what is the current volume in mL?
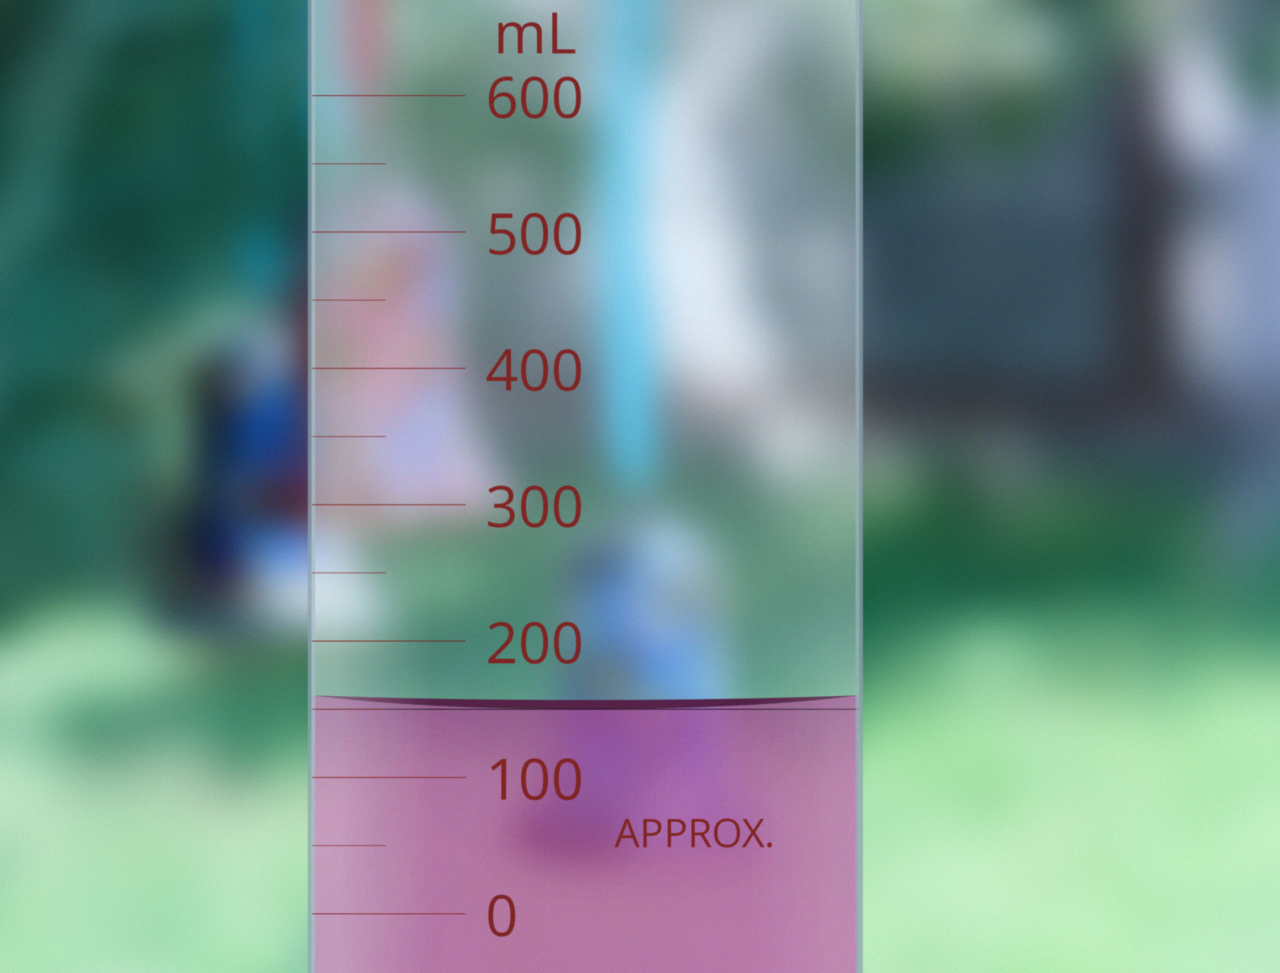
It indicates 150 mL
